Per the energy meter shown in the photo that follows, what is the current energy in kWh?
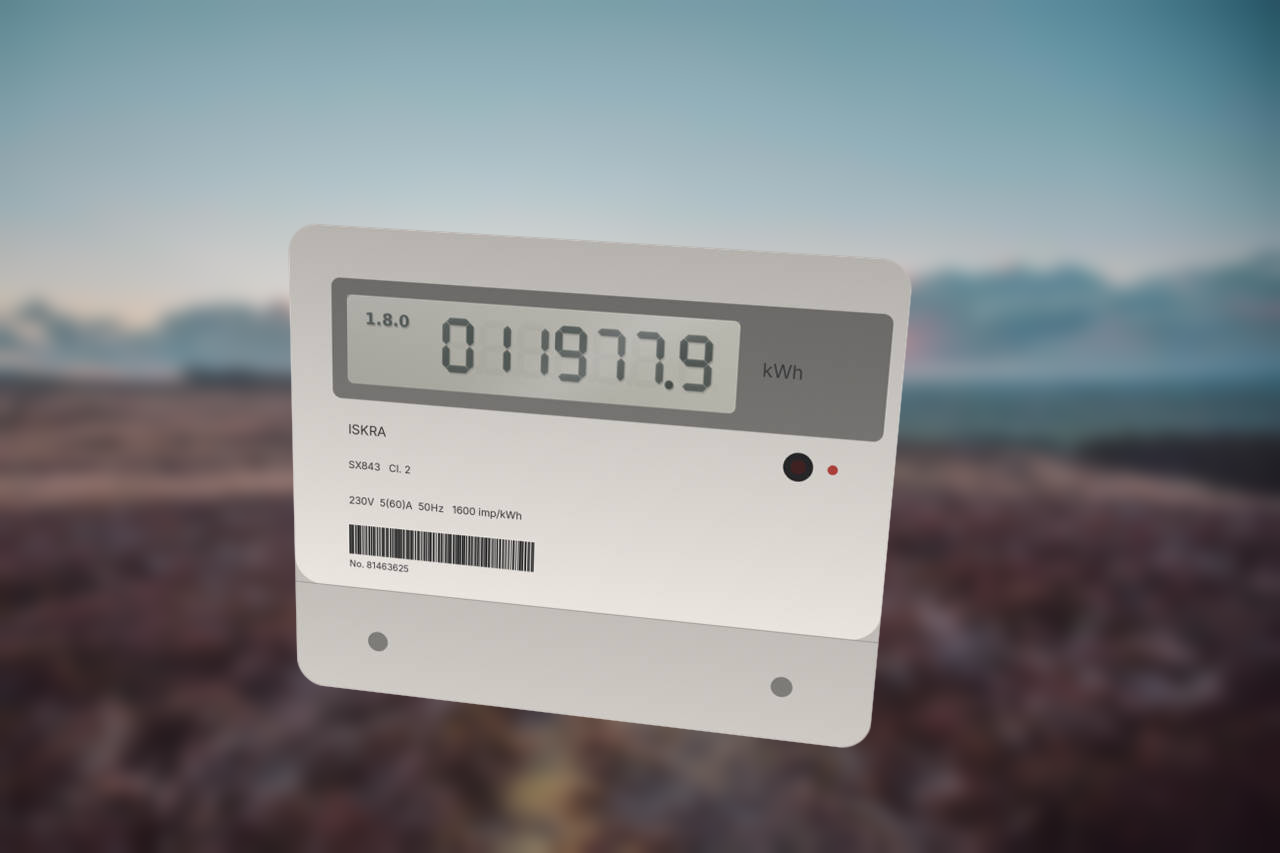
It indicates 11977.9 kWh
